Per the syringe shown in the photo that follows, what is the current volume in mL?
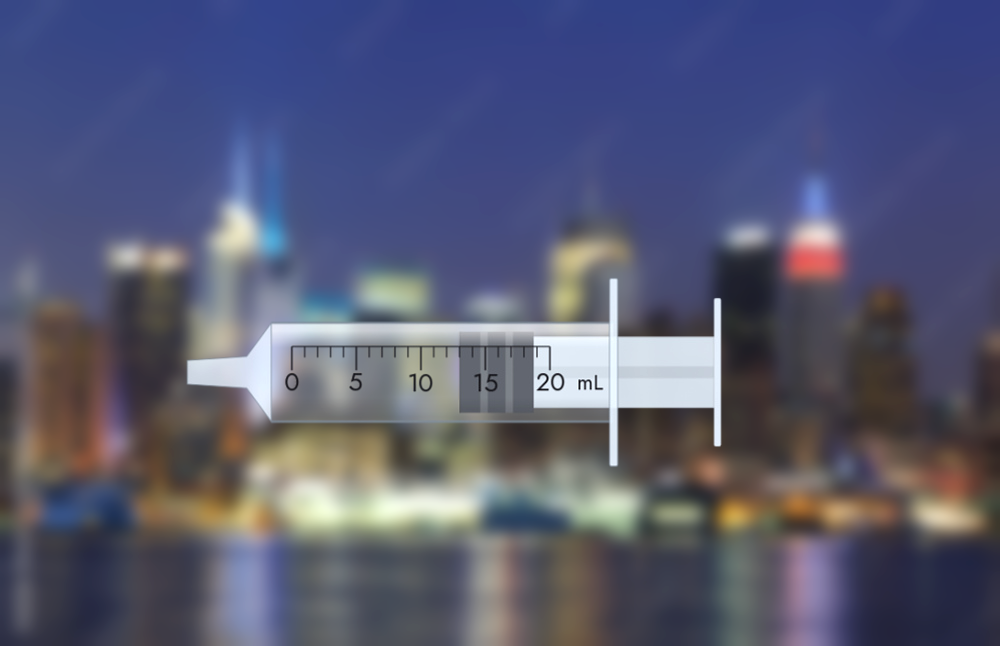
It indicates 13 mL
